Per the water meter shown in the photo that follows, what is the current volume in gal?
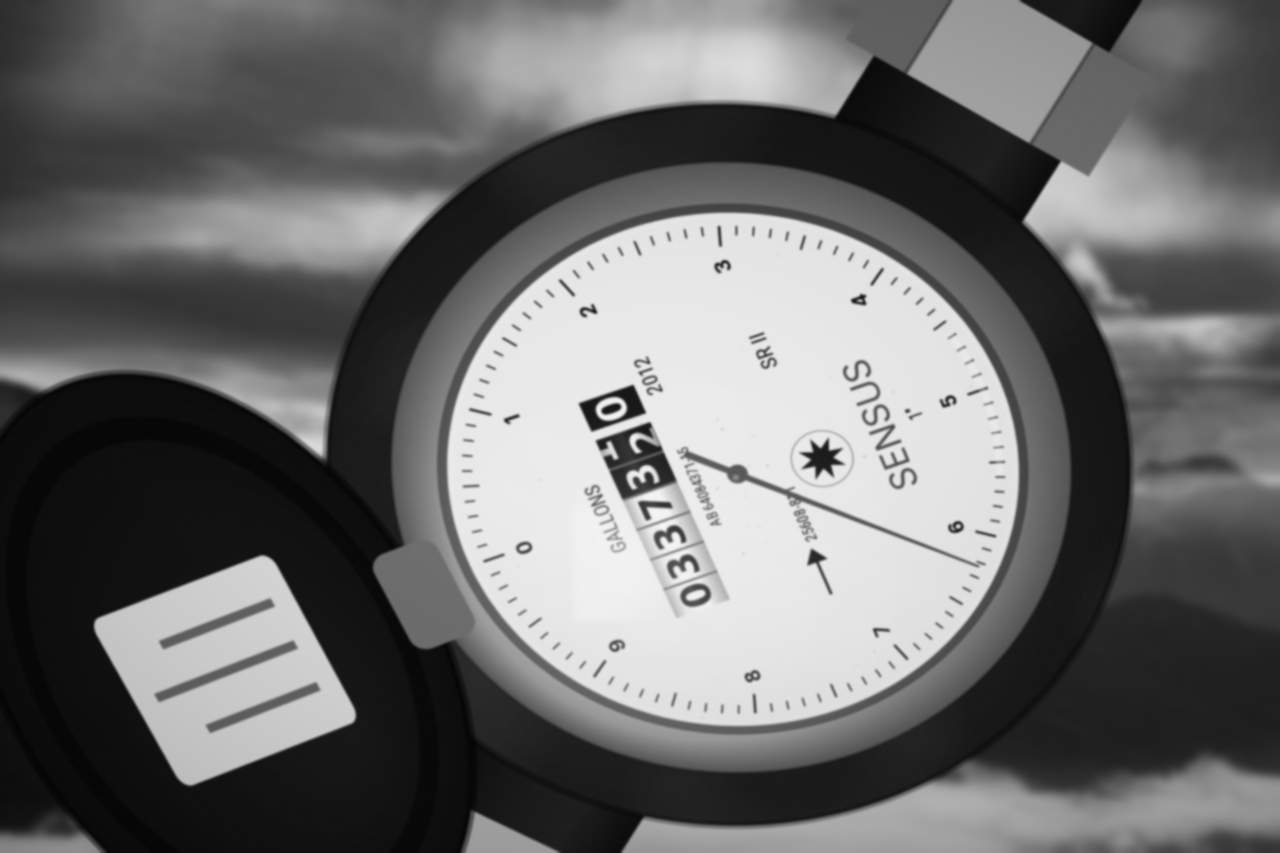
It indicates 337316.2 gal
